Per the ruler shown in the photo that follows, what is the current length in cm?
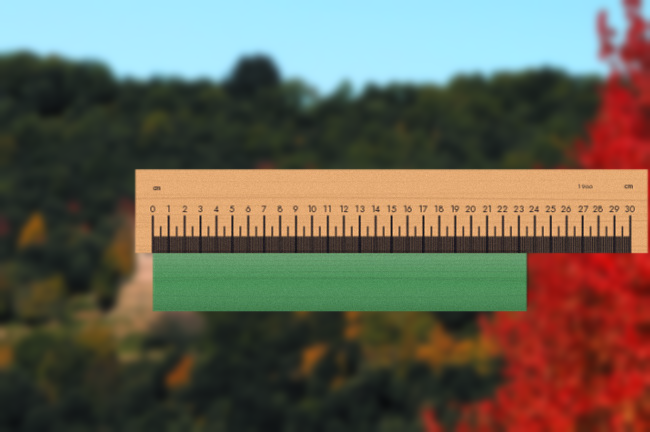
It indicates 23.5 cm
